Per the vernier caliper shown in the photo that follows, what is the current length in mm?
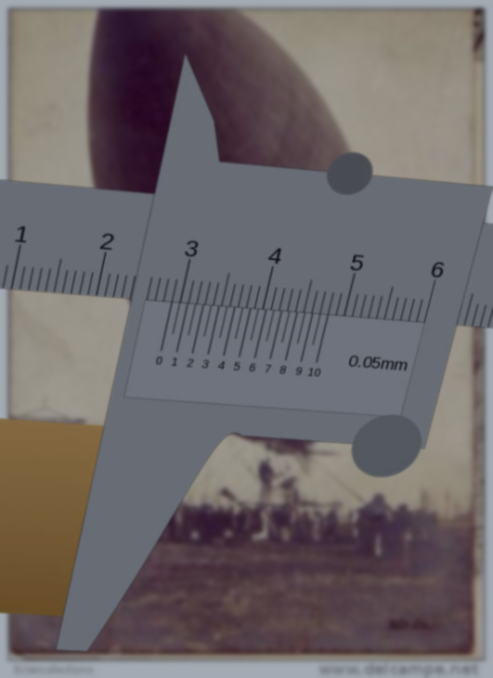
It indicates 29.0 mm
